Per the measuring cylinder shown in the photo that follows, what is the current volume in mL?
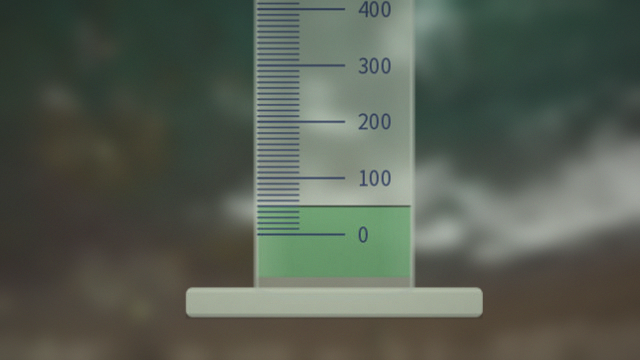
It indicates 50 mL
